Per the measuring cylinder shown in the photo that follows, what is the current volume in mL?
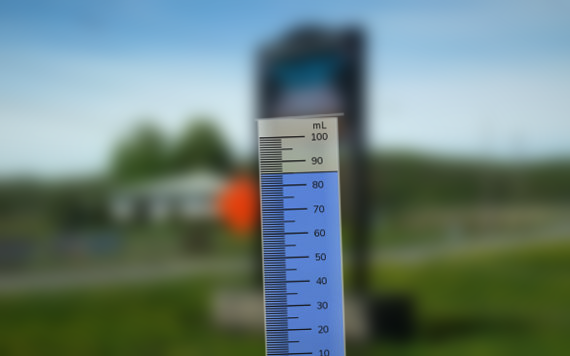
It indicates 85 mL
